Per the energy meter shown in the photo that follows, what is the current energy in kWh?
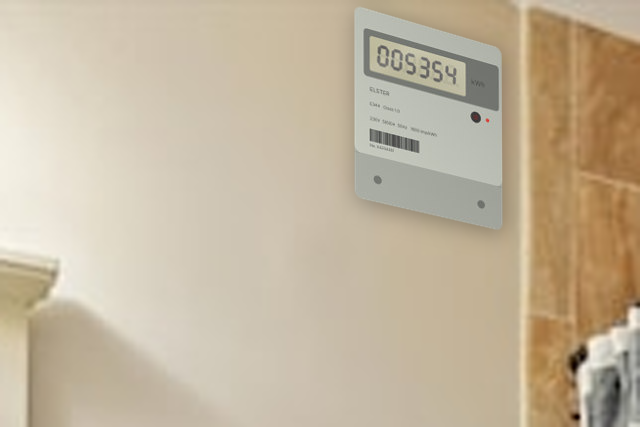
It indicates 5354 kWh
